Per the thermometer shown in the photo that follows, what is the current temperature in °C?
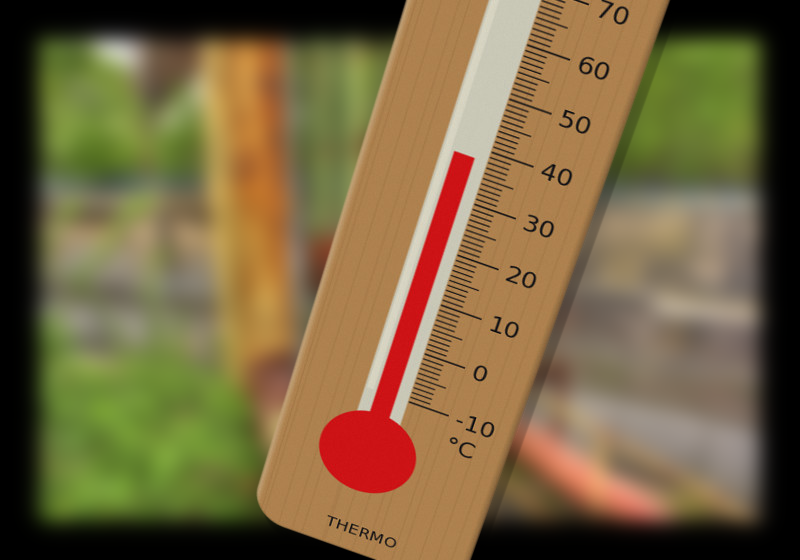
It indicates 38 °C
